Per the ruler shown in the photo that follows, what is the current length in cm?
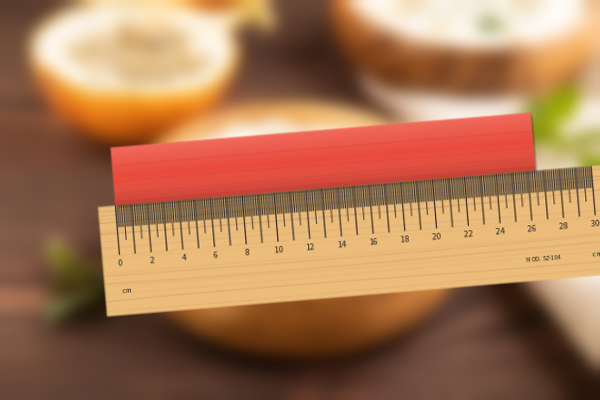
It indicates 26.5 cm
